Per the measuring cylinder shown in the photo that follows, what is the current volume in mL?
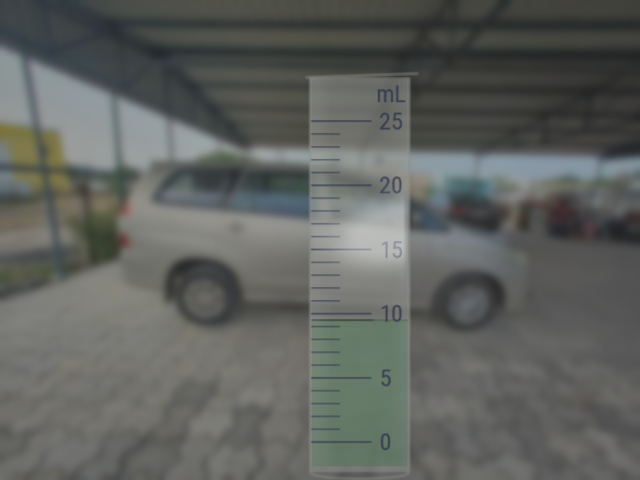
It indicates 9.5 mL
